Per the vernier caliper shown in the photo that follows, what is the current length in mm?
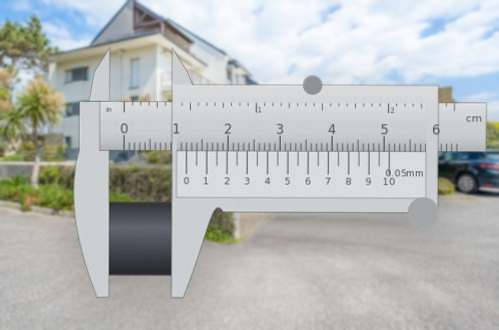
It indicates 12.0 mm
